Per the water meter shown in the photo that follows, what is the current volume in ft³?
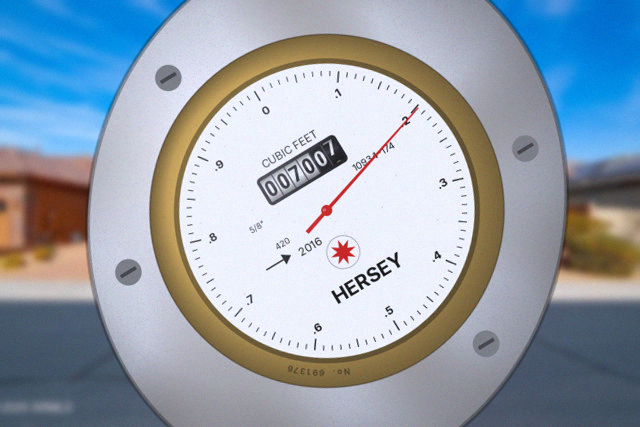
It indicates 7007.20 ft³
